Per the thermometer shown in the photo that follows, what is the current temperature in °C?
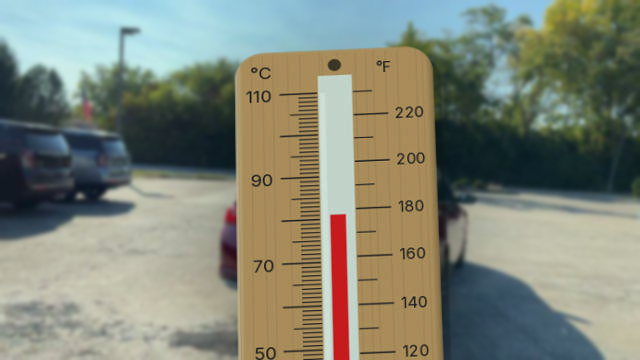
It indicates 81 °C
